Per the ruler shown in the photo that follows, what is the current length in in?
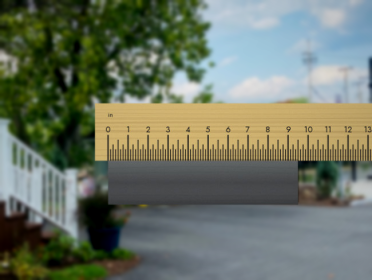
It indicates 9.5 in
